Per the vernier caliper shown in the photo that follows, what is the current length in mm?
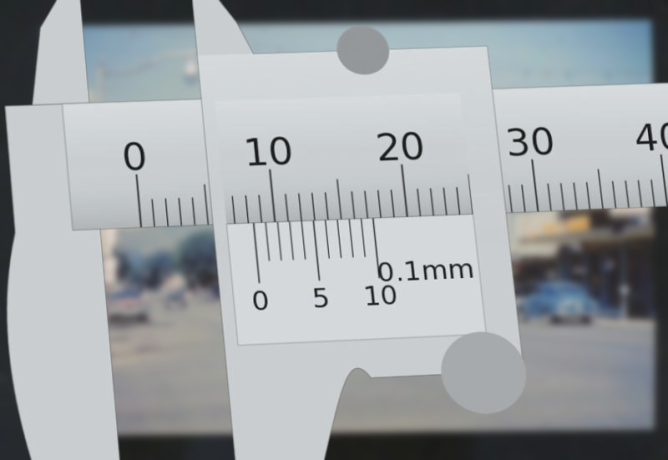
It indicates 8.4 mm
